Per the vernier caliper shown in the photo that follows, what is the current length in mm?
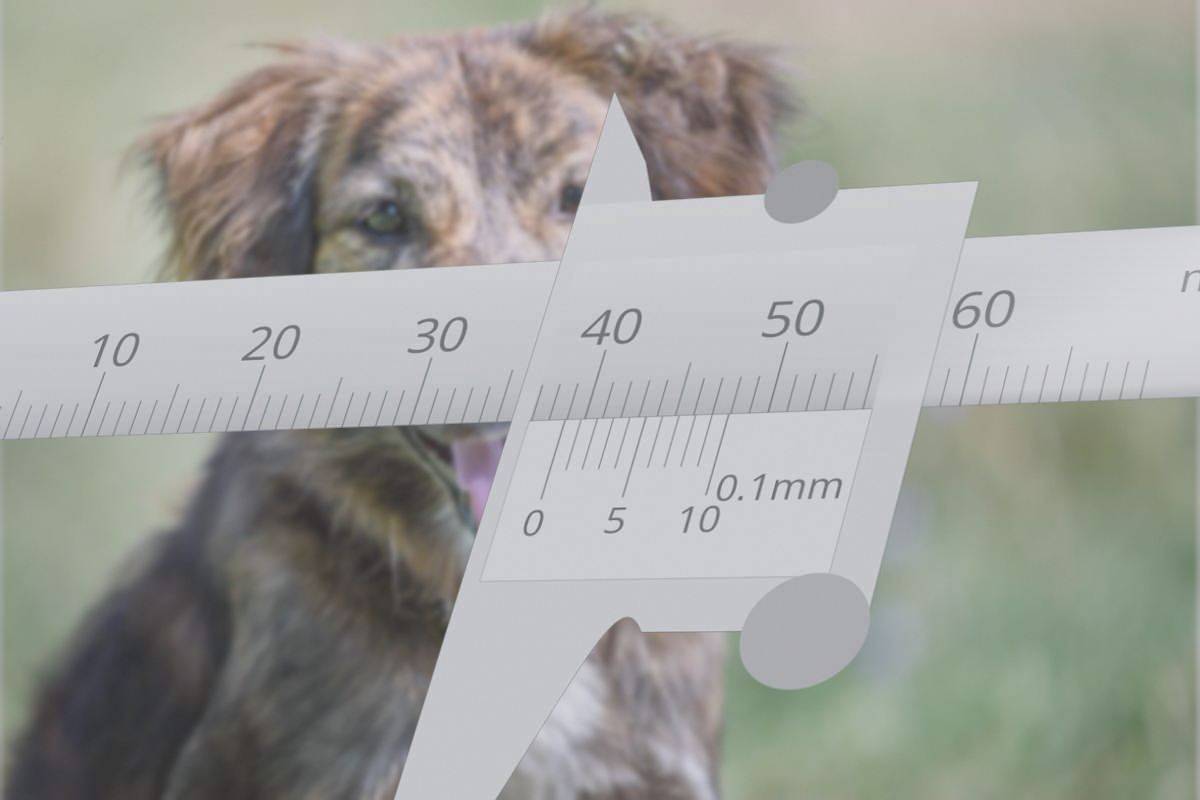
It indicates 38.9 mm
